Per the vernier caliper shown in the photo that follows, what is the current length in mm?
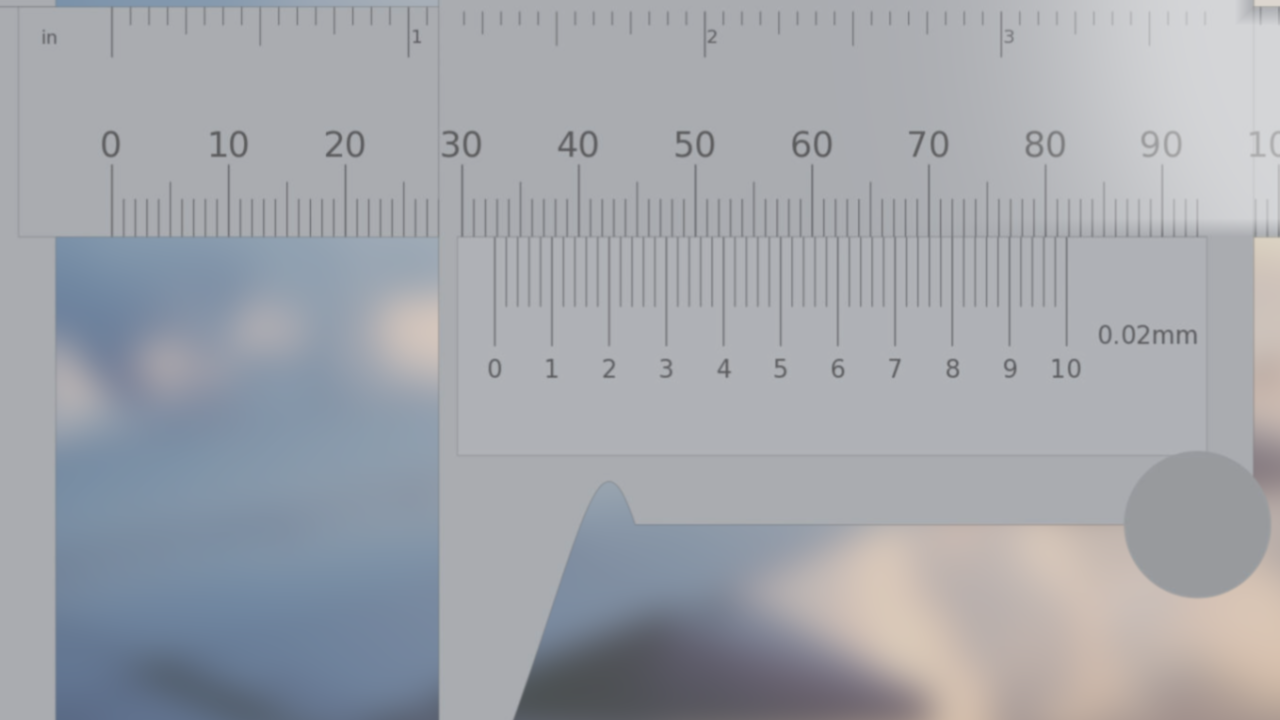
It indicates 32.8 mm
